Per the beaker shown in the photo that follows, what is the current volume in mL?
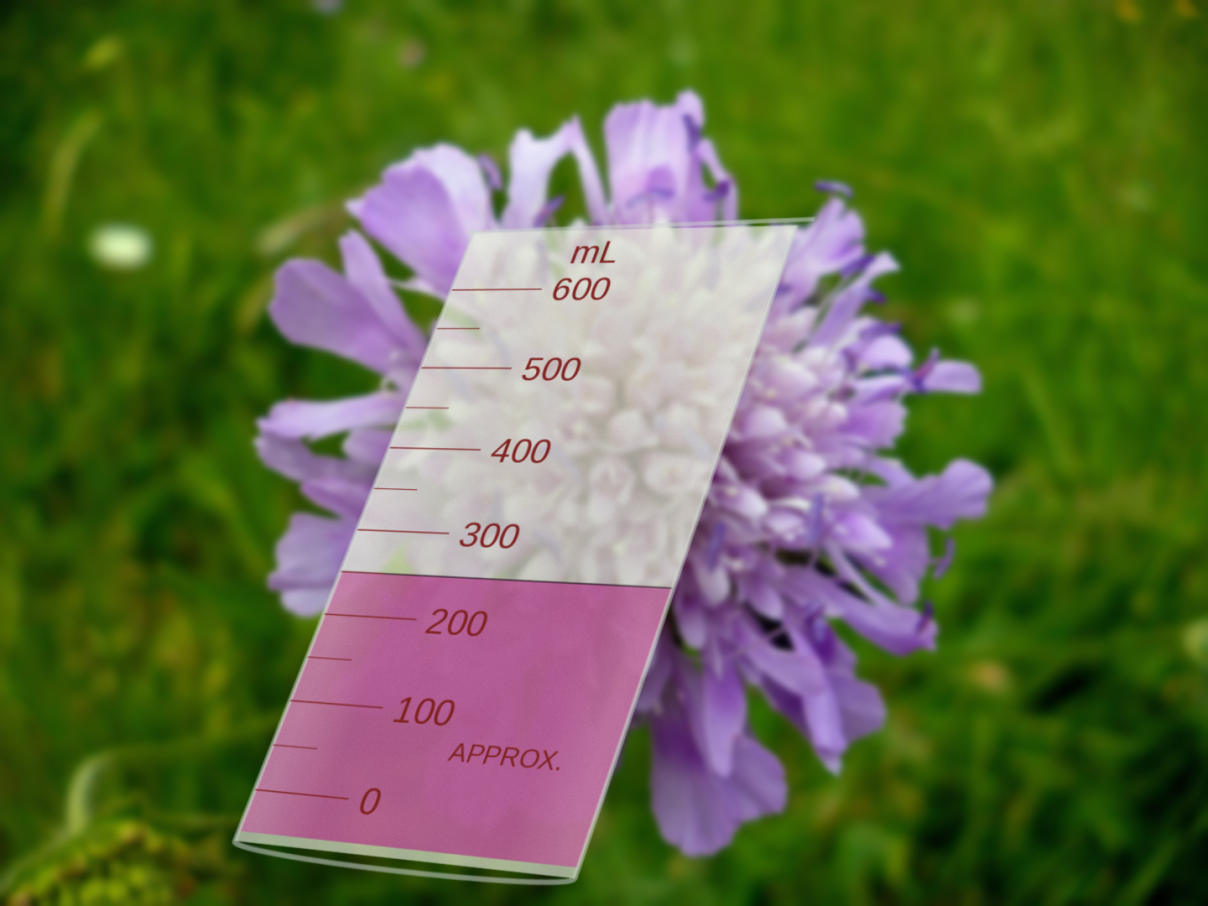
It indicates 250 mL
